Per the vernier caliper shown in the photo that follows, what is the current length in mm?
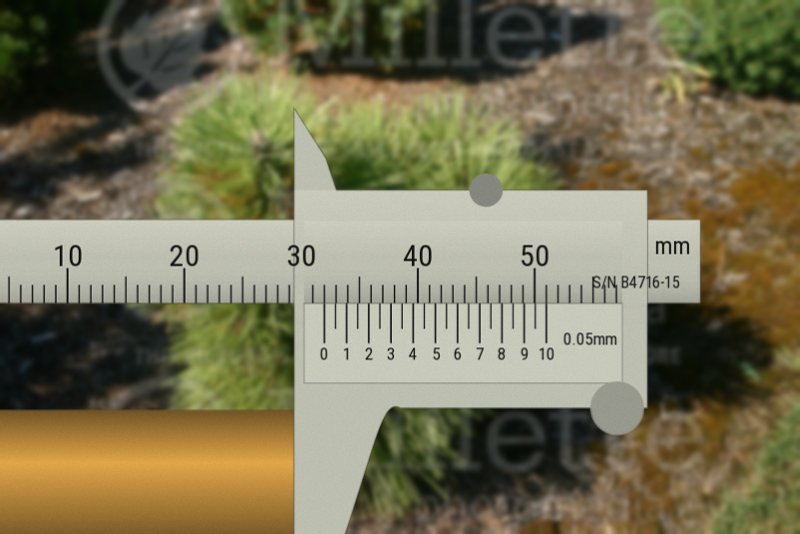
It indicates 32.0 mm
